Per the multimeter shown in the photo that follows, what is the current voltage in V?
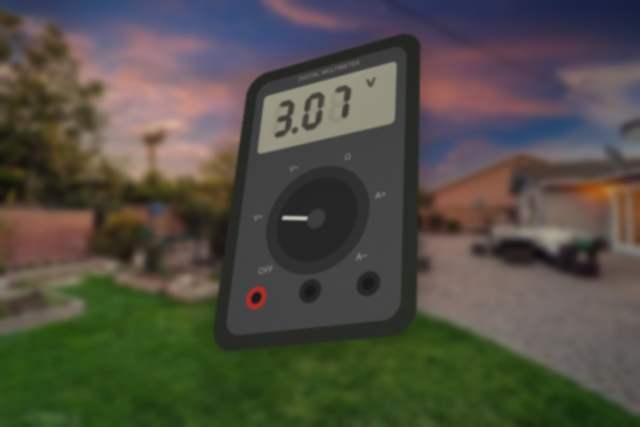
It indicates 3.07 V
